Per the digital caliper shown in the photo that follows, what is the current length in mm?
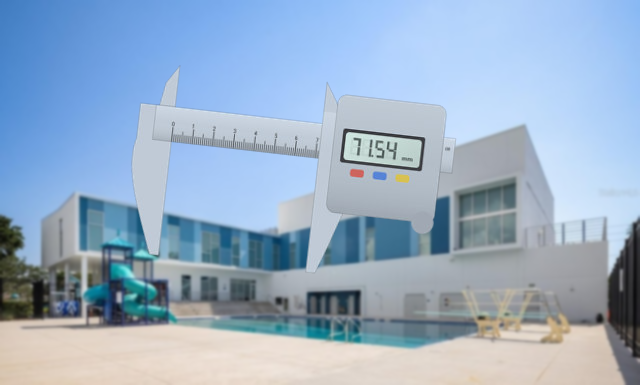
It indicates 71.54 mm
